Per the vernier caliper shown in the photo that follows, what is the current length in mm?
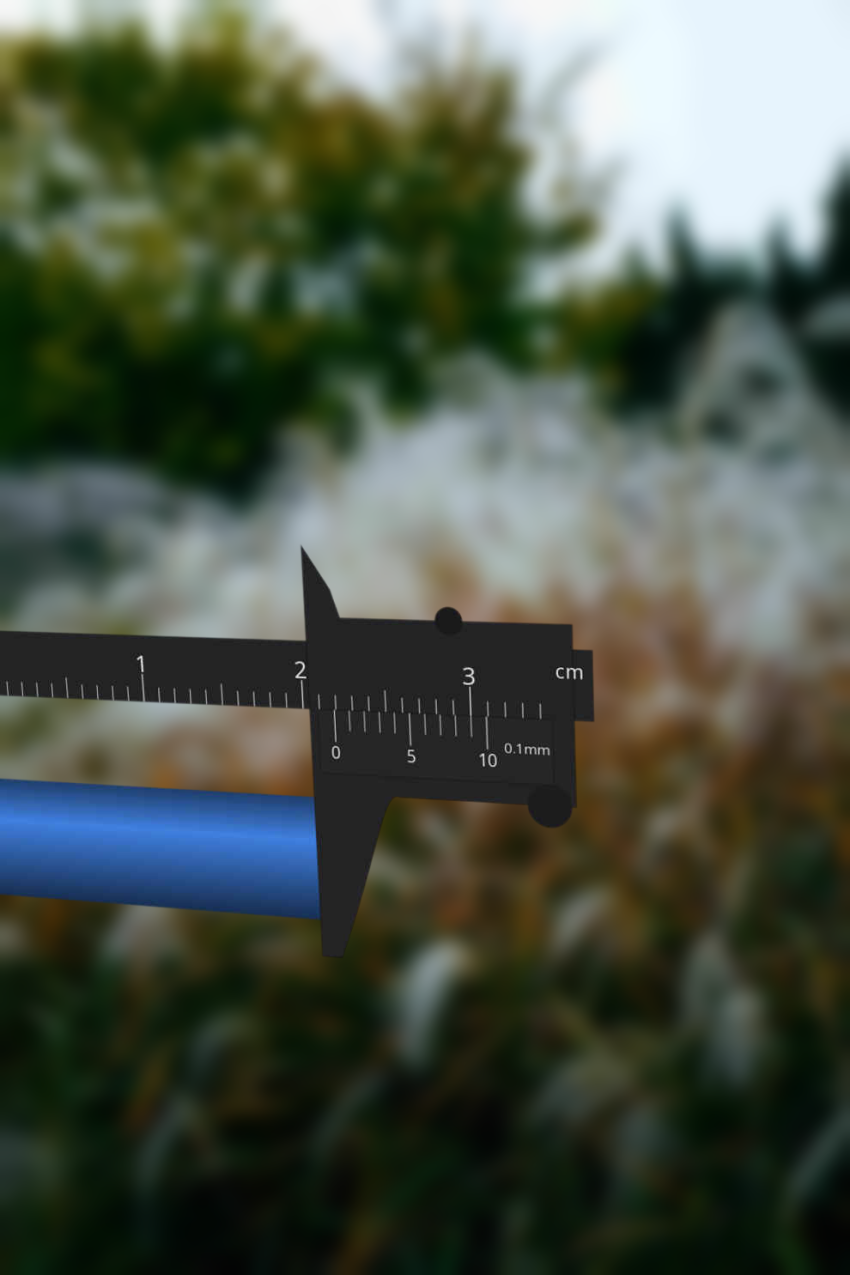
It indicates 21.9 mm
